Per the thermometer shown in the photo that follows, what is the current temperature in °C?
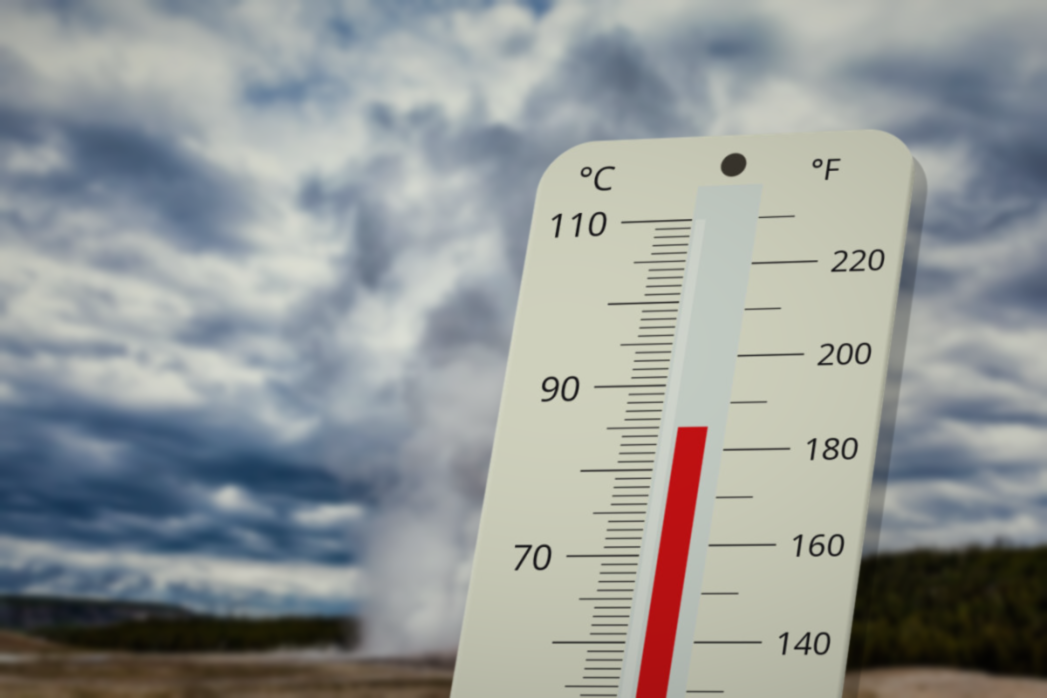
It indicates 85 °C
